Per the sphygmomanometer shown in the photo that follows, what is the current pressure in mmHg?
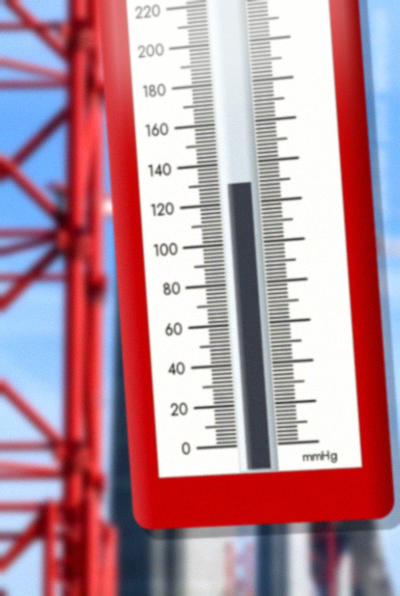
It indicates 130 mmHg
